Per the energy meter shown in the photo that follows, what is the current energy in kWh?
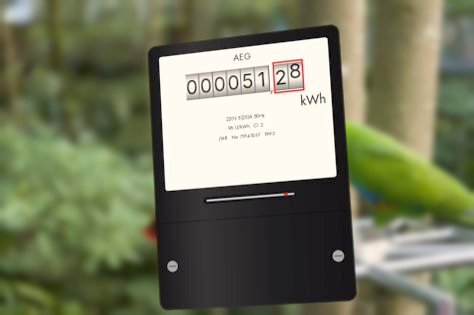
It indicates 51.28 kWh
